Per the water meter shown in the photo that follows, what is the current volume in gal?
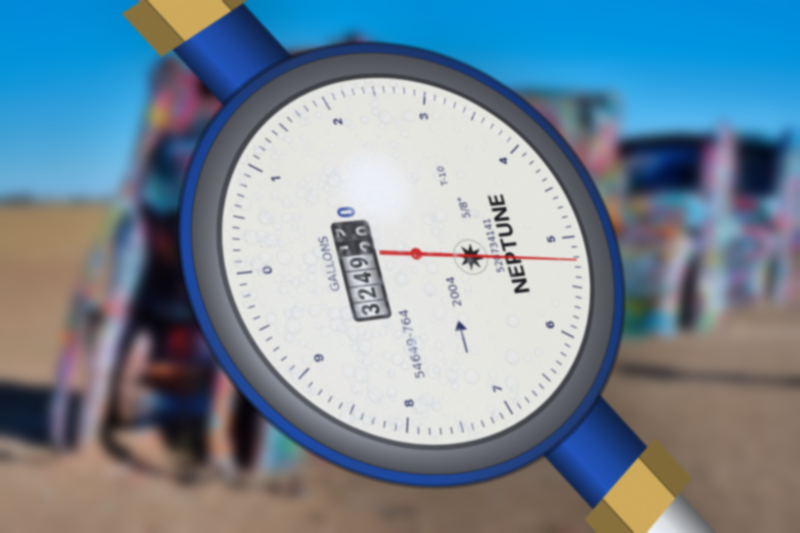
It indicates 3249195.2 gal
